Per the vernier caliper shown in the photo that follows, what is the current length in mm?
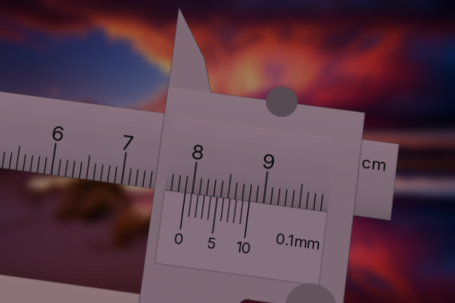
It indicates 79.0 mm
